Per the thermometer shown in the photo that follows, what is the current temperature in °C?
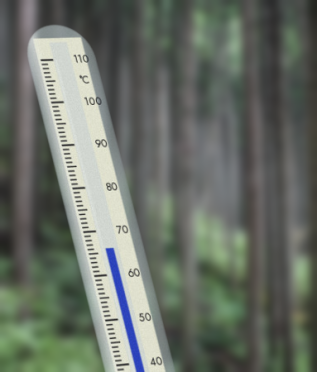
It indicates 66 °C
